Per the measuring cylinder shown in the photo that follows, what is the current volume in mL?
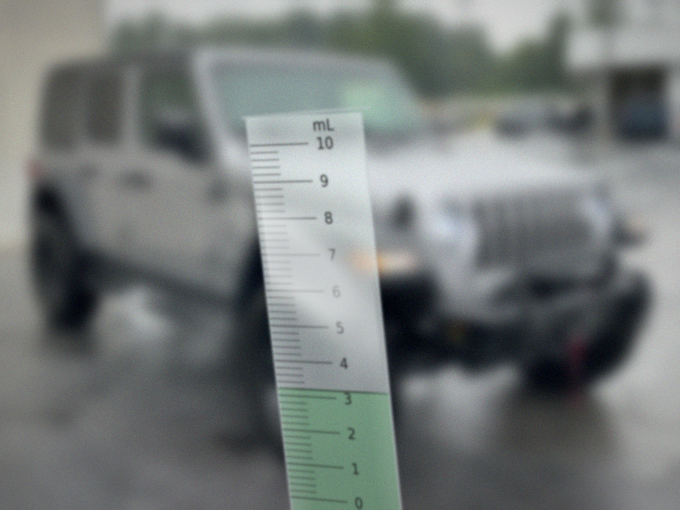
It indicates 3.2 mL
